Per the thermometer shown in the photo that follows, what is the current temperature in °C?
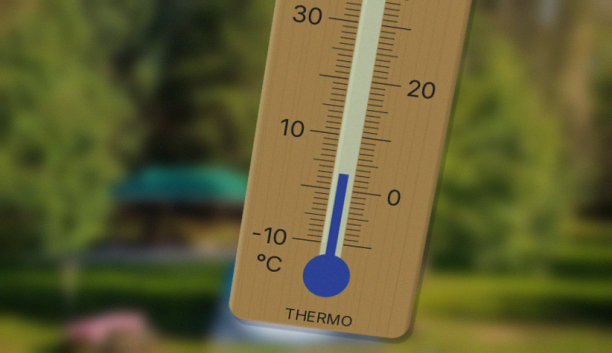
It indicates 3 °C
